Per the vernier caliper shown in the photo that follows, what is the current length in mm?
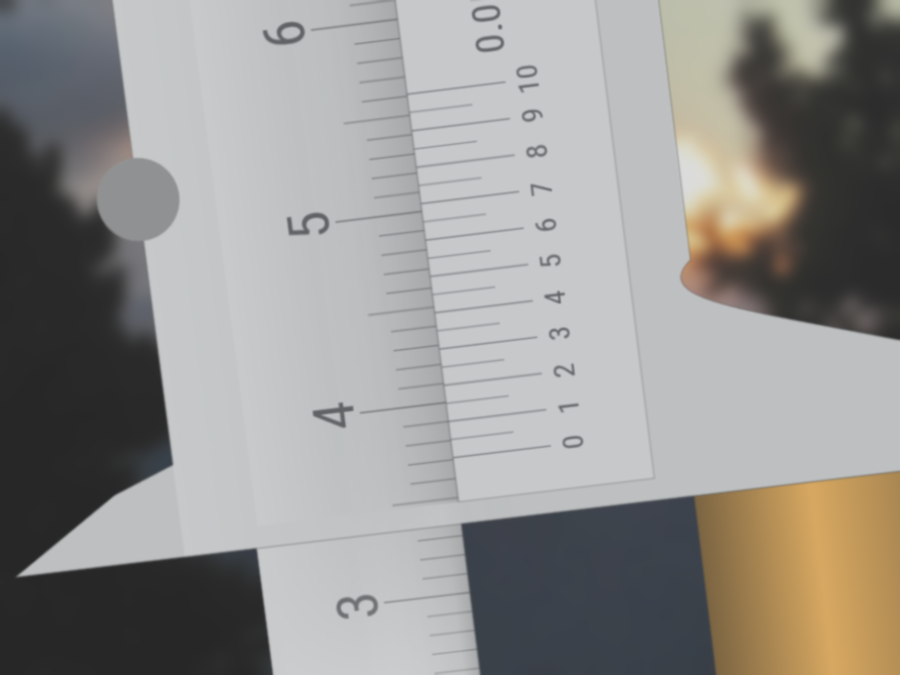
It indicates 37.1 mm
